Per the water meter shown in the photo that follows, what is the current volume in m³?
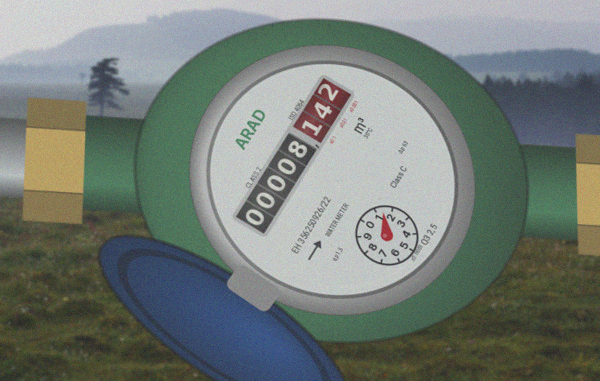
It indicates 8.1421 m³
